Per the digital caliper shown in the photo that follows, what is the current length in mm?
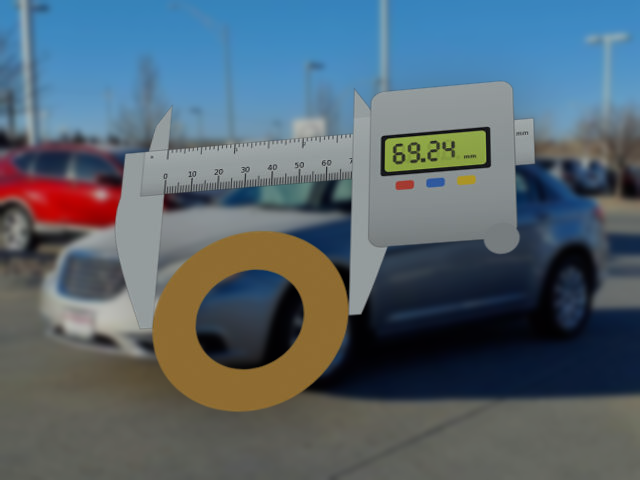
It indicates 69.24 mm
